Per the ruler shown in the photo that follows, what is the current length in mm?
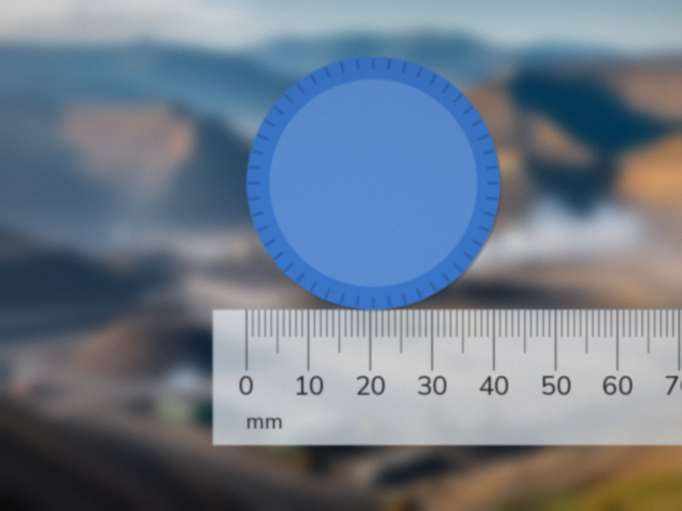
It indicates 41 mm
